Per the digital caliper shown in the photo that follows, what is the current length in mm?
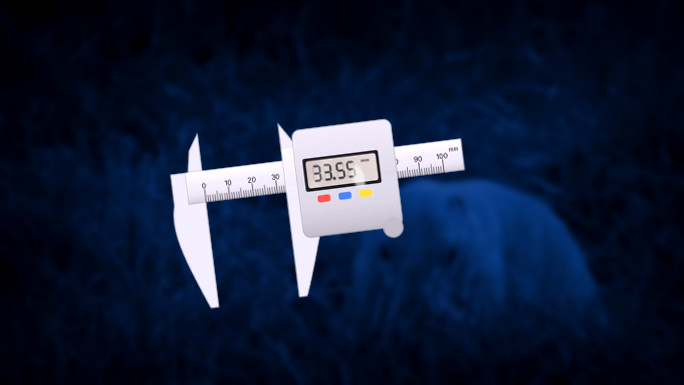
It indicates 33.55 mm
